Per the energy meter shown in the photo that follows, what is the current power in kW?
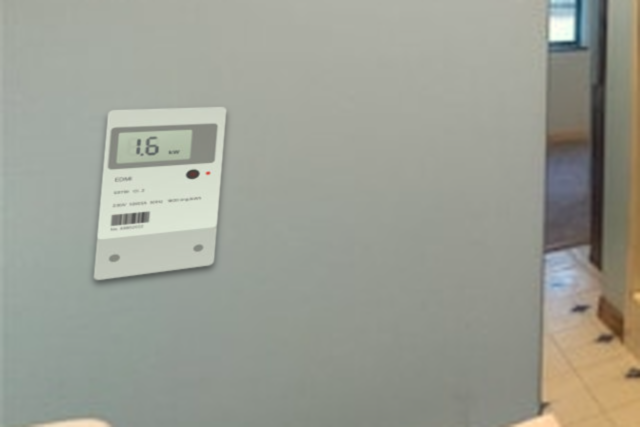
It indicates 1.6 kW
